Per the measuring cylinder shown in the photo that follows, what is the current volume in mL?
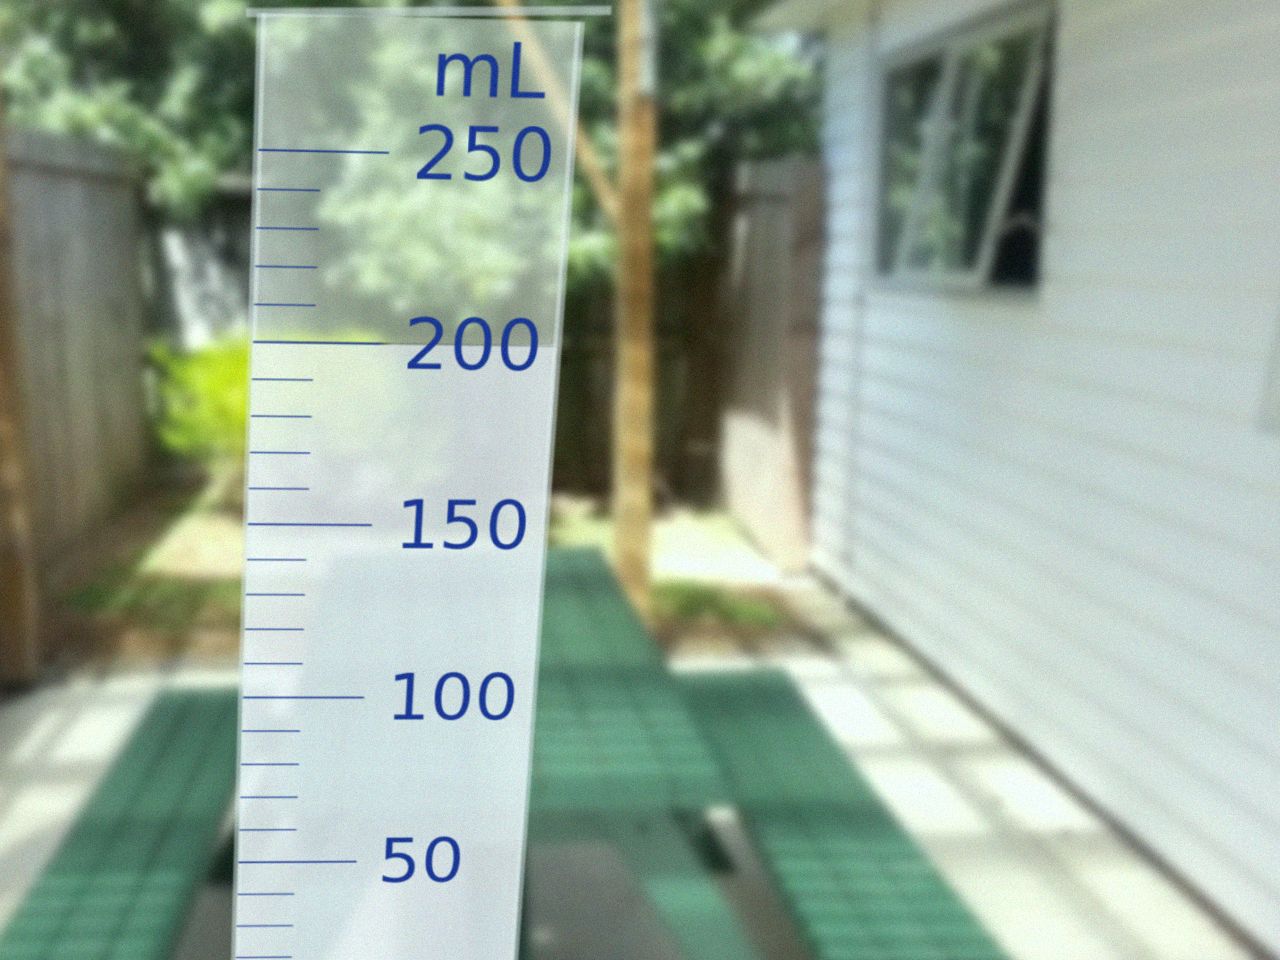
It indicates 200 mL
